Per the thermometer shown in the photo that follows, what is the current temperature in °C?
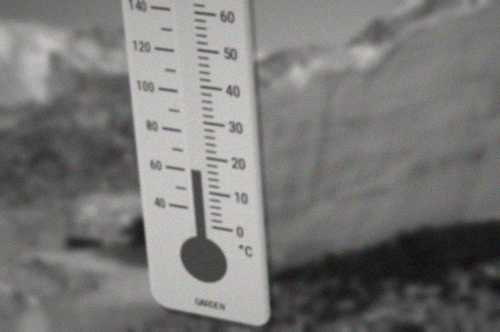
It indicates 16 °C
